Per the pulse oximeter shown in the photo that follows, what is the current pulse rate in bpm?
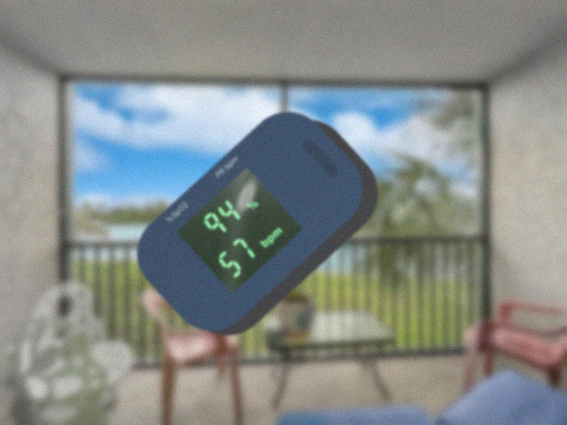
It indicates 57 bpm
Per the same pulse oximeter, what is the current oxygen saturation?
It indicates 94 %
